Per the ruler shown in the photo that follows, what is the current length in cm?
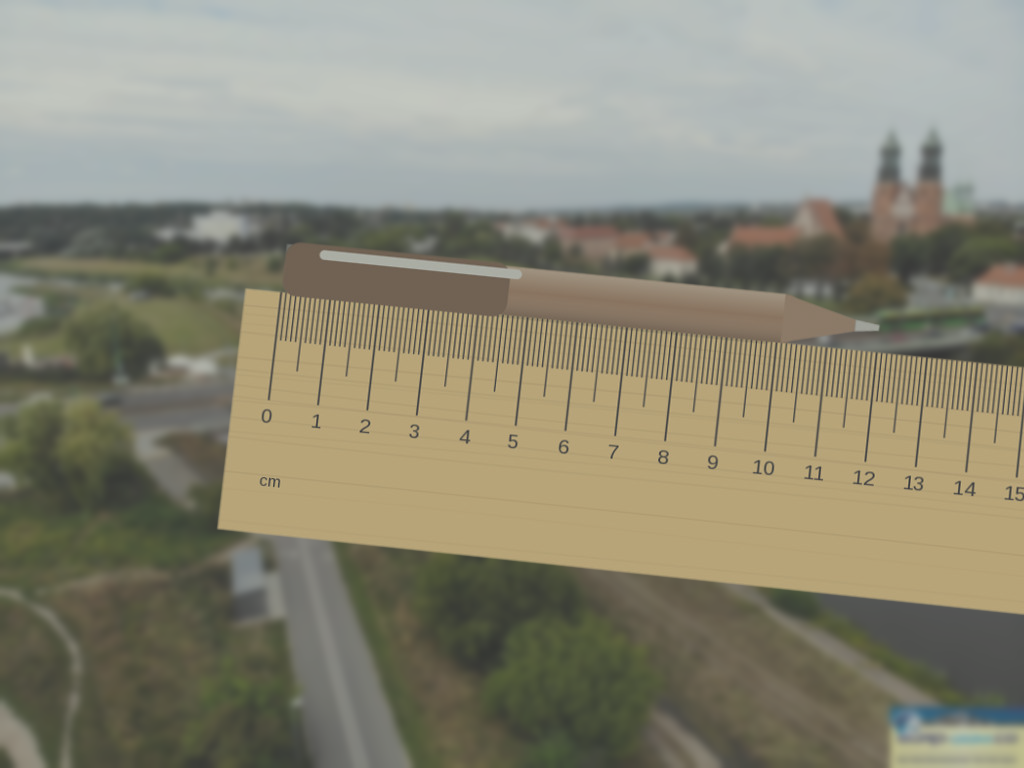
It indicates 12 cm
